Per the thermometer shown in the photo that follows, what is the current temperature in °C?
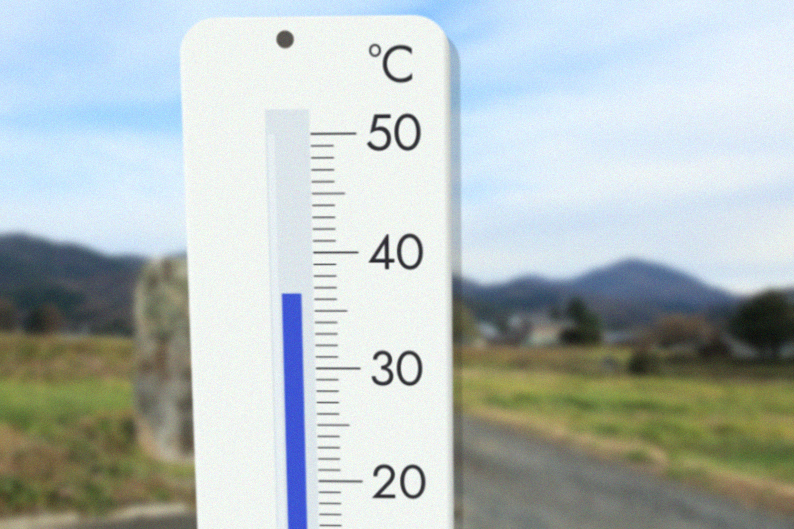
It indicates 36.5 °C
